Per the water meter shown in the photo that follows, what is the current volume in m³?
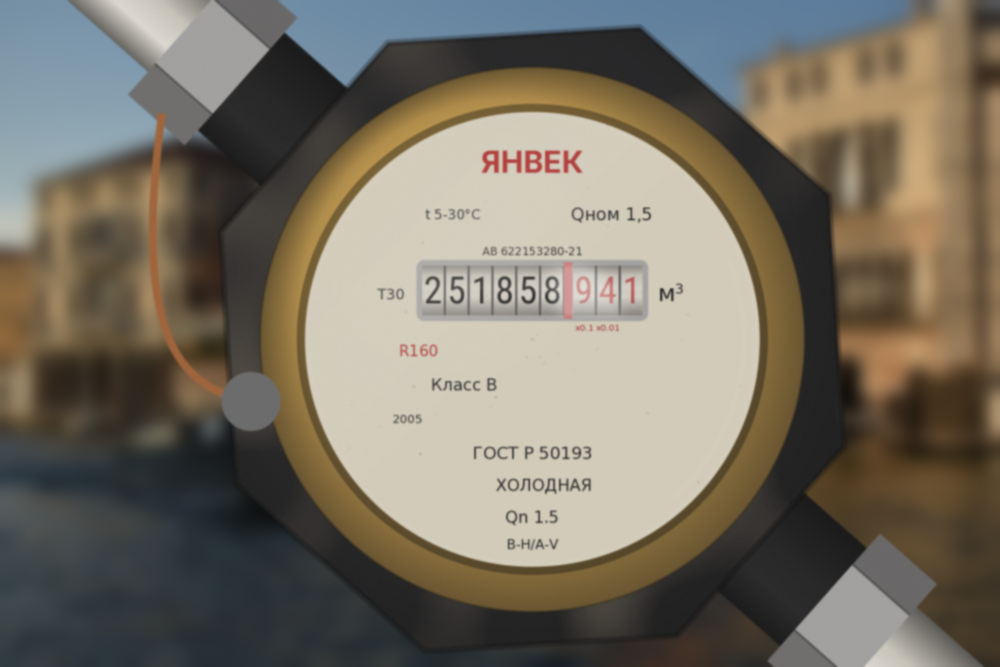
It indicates 251858.941 m³
